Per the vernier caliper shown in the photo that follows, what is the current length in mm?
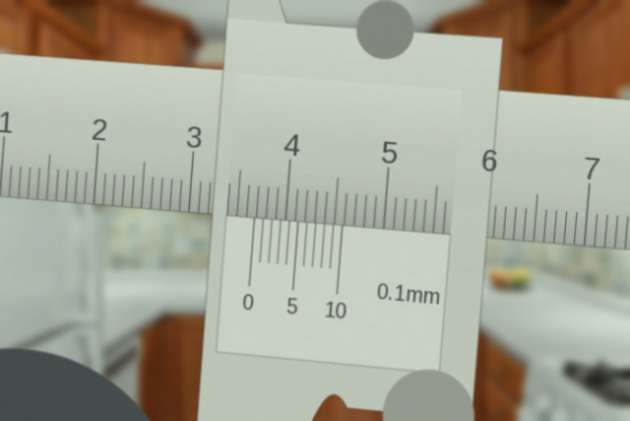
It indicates 36.8 mm
